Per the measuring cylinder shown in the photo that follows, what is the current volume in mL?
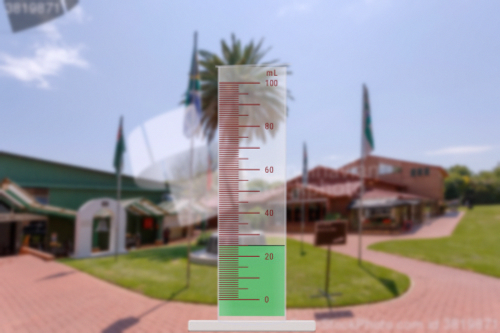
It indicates 25 mL
